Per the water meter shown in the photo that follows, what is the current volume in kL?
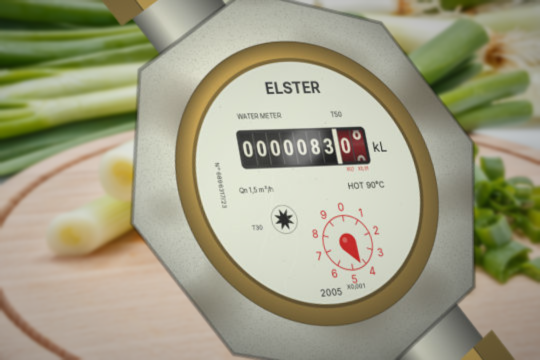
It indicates 83.084 kL
